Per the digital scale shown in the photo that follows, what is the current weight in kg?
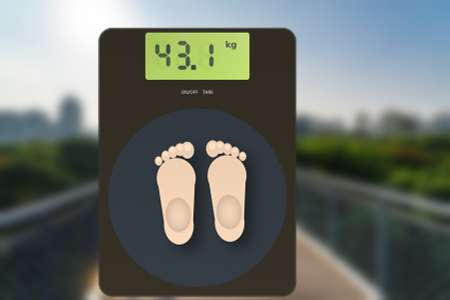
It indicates 43.1 kg
